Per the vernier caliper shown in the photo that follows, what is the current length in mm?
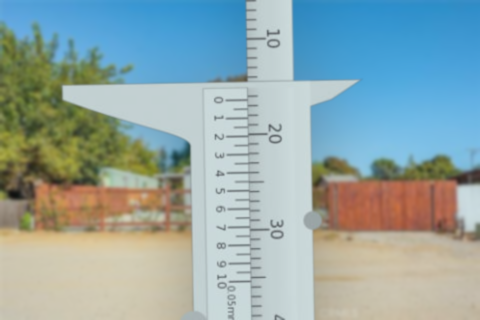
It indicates 16.4 mm
